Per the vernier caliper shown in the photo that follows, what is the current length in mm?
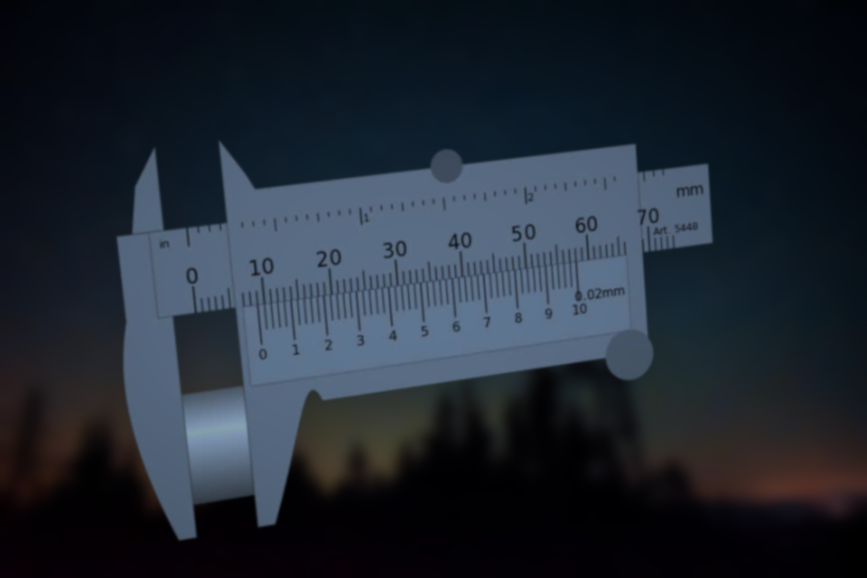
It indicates 9.0 mm
